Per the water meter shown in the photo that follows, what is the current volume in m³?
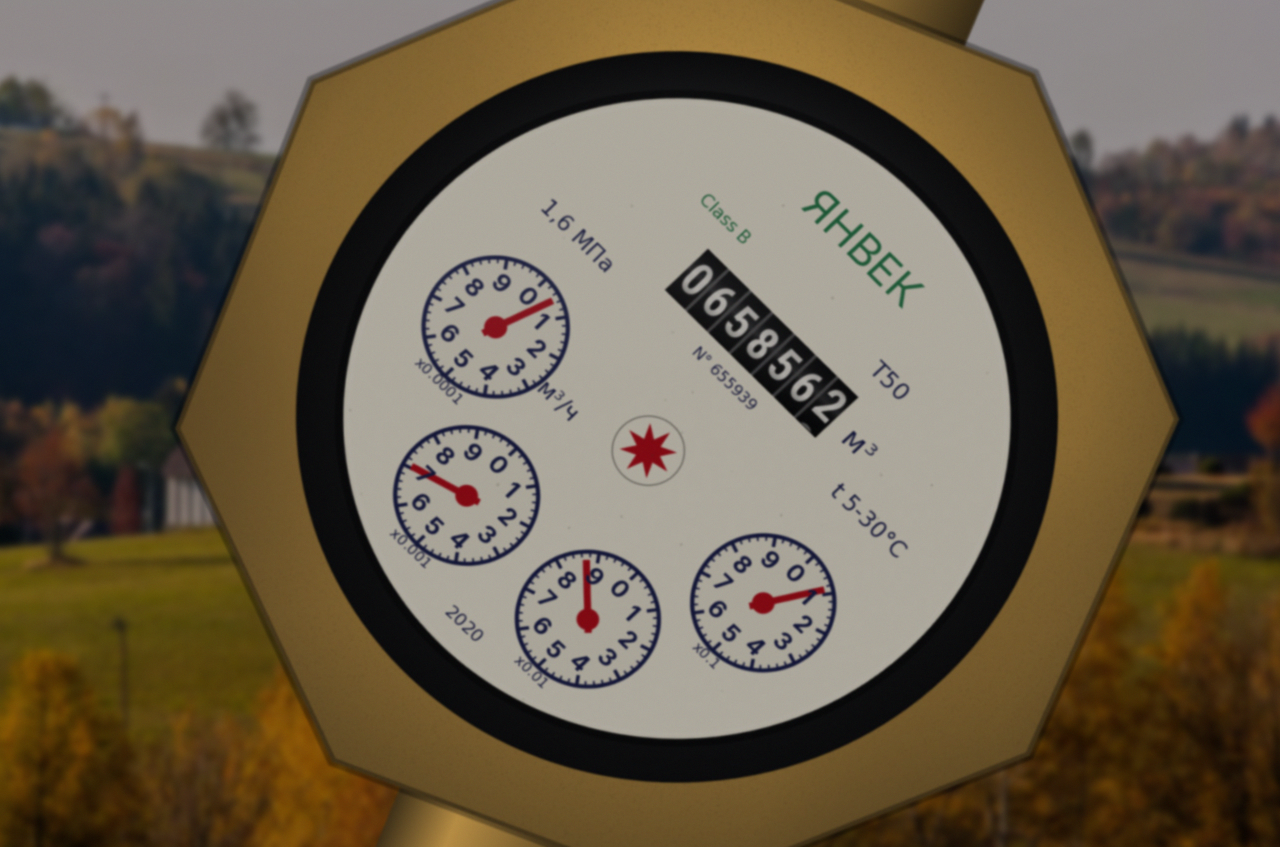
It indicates 658562.0870 m³
